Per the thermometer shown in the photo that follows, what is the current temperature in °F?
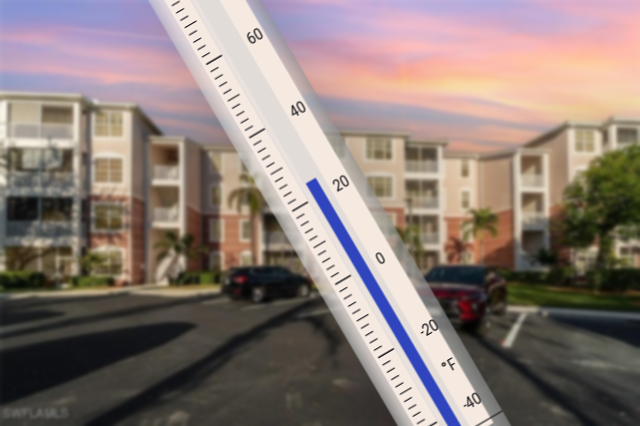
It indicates 24 °F
